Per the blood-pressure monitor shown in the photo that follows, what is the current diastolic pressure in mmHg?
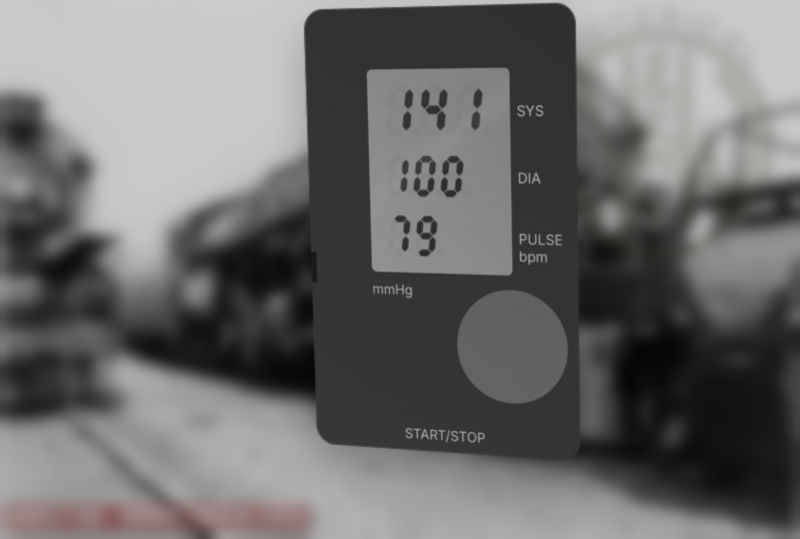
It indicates 100 mmHg
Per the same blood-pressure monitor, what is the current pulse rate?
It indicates 79 bpm
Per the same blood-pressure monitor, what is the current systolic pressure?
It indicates 141 mmHg
